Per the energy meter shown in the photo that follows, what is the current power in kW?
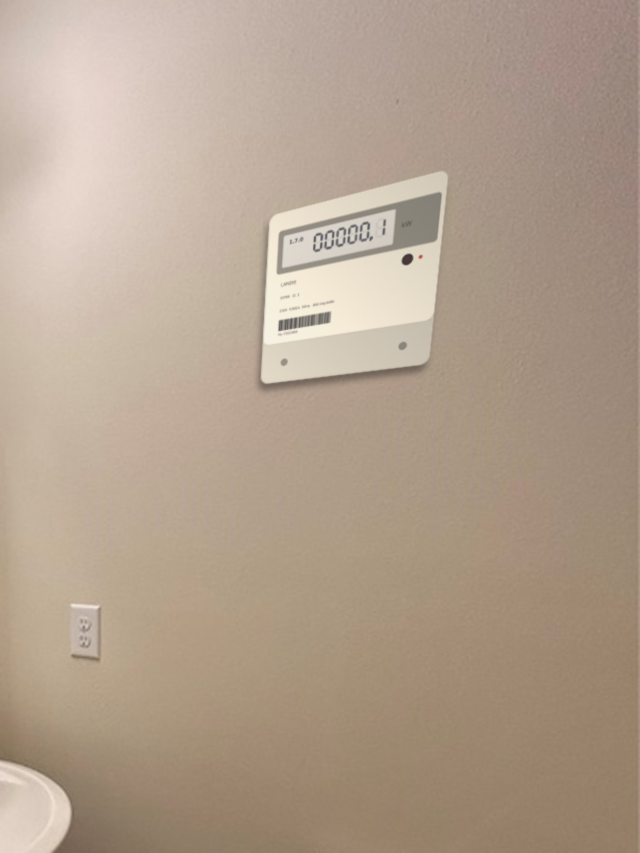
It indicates 0.1 kW
